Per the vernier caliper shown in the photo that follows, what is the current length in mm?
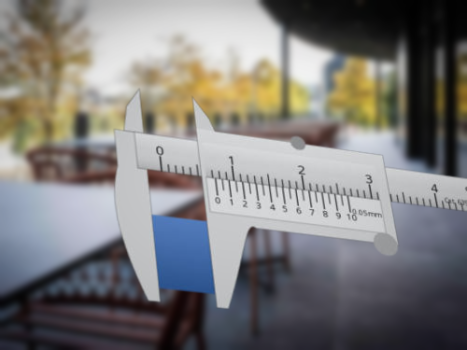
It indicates 7.4 mm
